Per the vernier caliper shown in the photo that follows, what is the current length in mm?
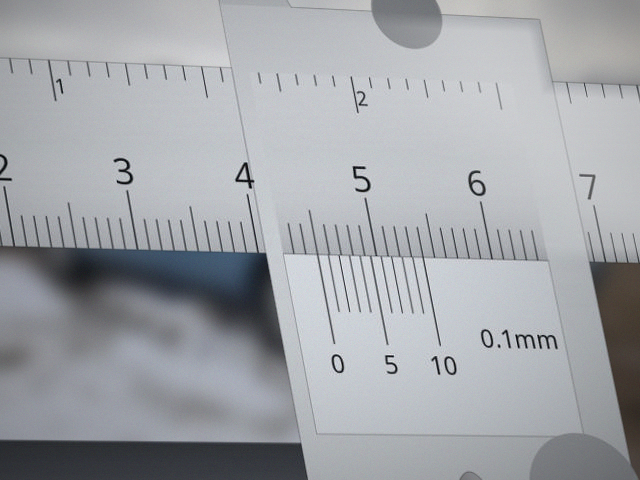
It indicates 45.0 mm
